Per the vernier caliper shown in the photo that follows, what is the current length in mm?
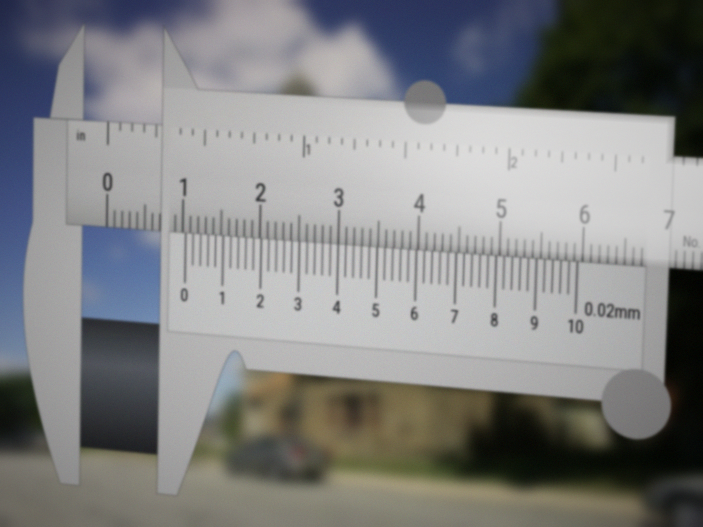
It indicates 10.4 mm
